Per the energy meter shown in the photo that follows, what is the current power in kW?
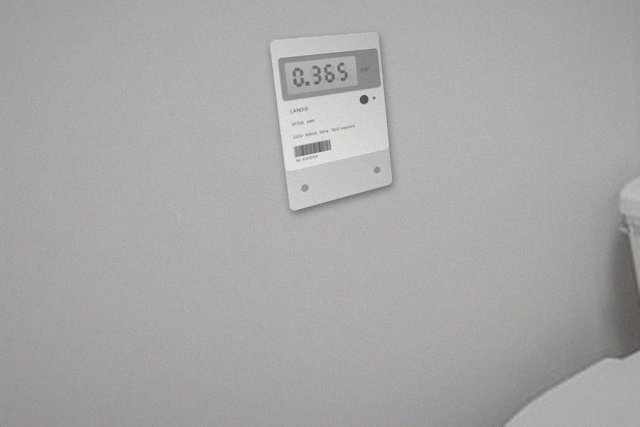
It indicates 0.365 kW
